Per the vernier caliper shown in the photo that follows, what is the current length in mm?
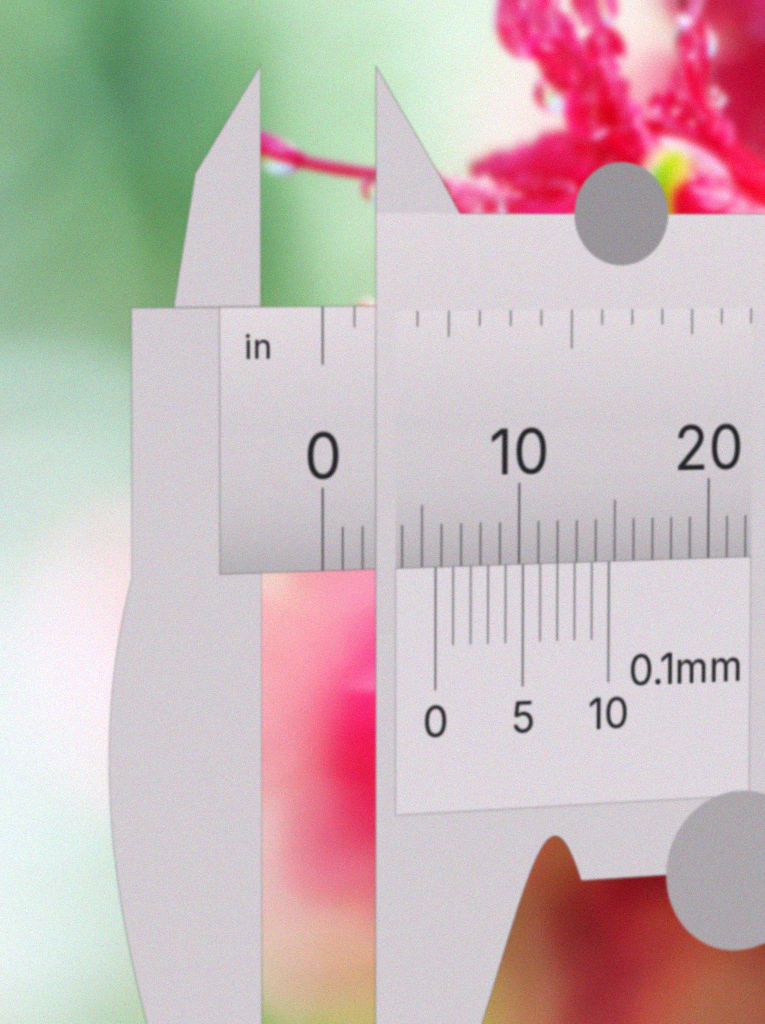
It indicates 5.7 mm
